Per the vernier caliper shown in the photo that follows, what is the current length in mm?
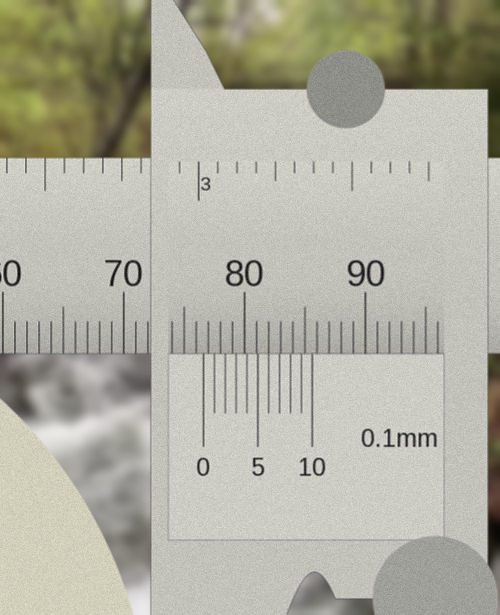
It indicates 76.6 mm
